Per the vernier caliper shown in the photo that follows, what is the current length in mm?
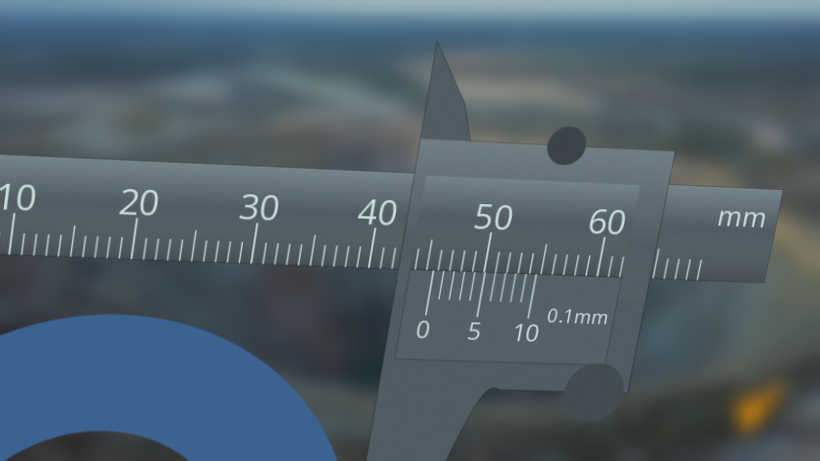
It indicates 45.6 mm
